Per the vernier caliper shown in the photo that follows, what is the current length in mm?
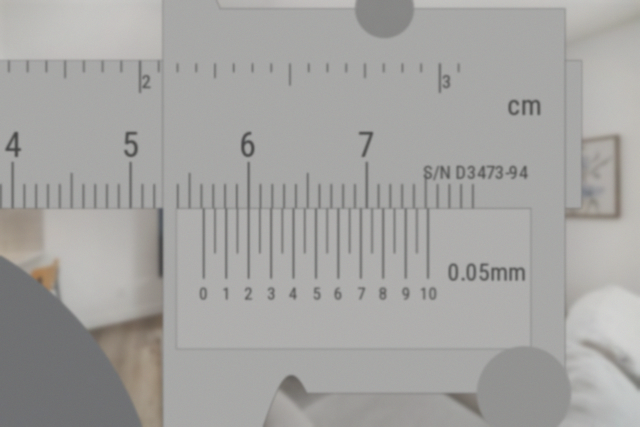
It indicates 56.2 mm
